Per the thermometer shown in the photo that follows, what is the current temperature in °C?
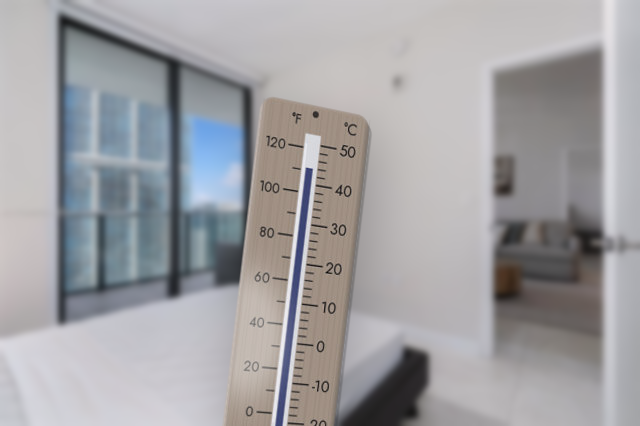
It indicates 44 °C
